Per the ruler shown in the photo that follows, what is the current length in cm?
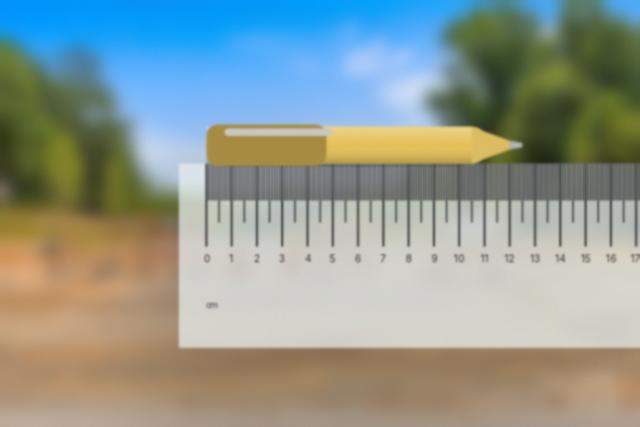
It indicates 12.5 cm
